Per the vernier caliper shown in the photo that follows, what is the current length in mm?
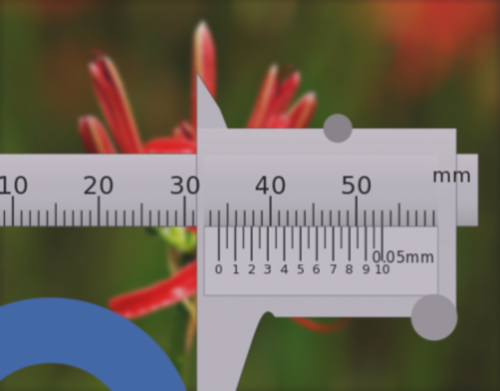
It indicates 34.0 mm
